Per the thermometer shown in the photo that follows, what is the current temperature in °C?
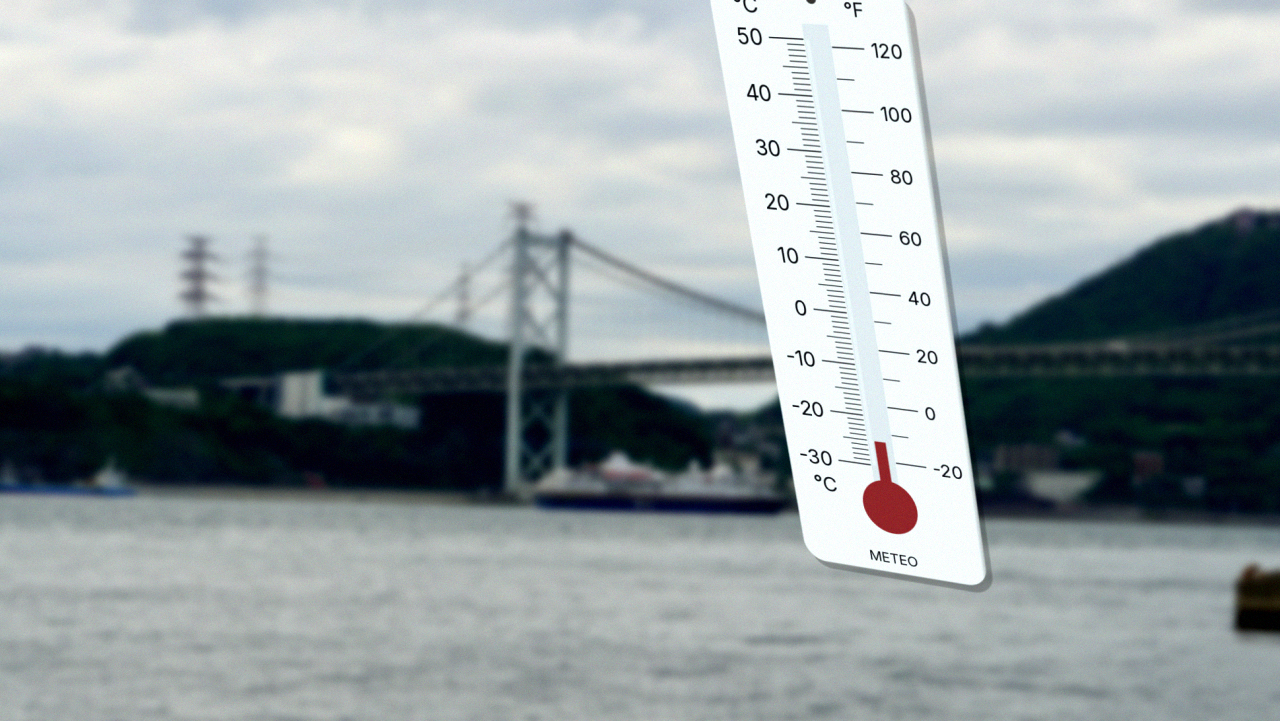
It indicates -25 °C
